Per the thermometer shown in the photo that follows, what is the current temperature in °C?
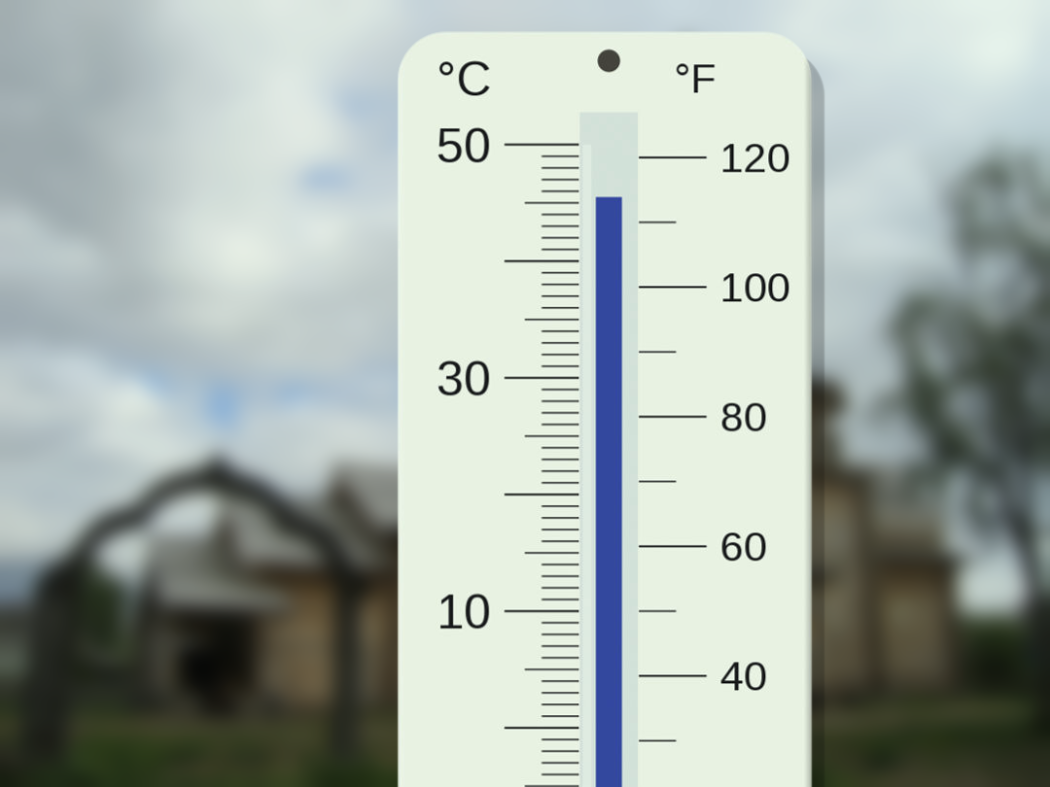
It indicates 45.5 °C
